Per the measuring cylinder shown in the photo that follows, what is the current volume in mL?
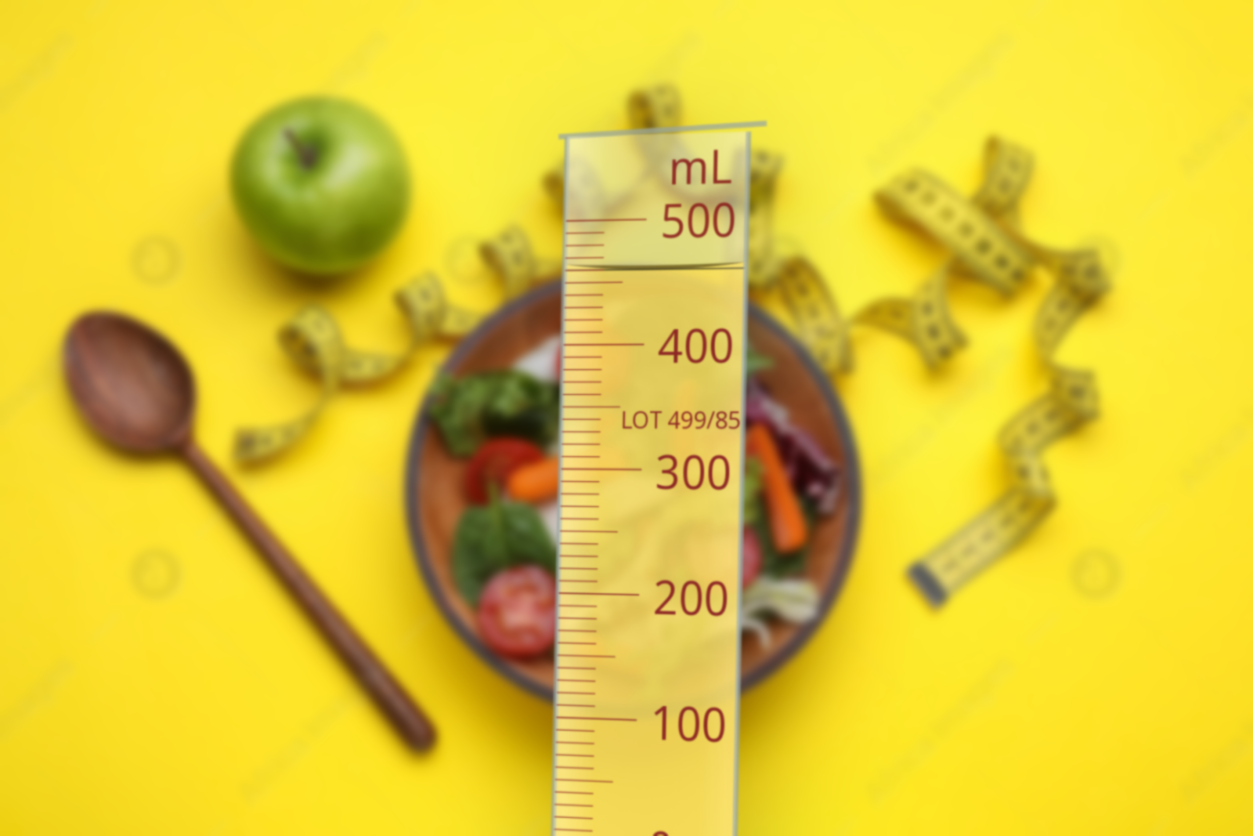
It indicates 460 mL
